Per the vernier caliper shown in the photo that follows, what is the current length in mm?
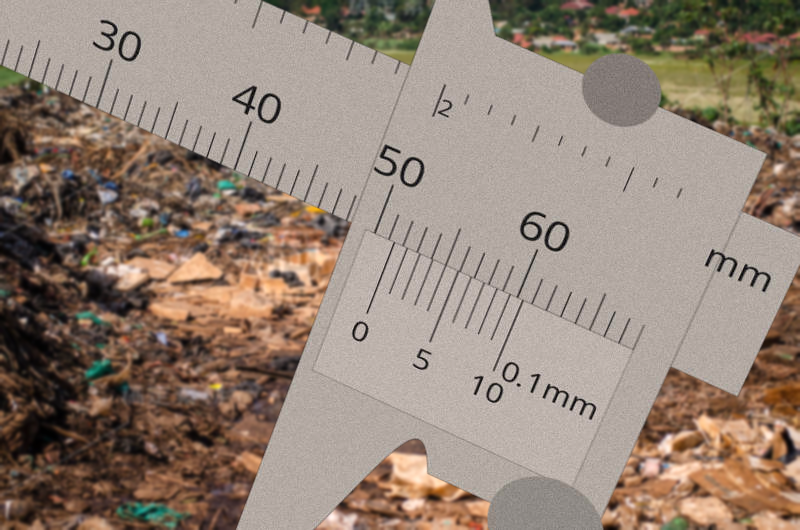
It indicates 51.4 mm
